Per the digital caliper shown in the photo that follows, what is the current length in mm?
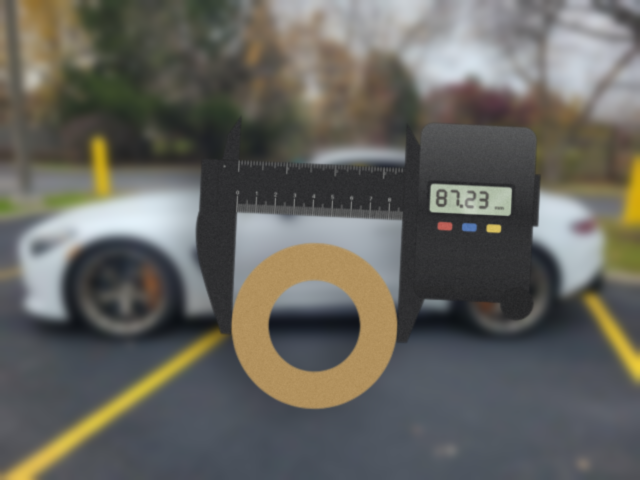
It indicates 87.23 mm
